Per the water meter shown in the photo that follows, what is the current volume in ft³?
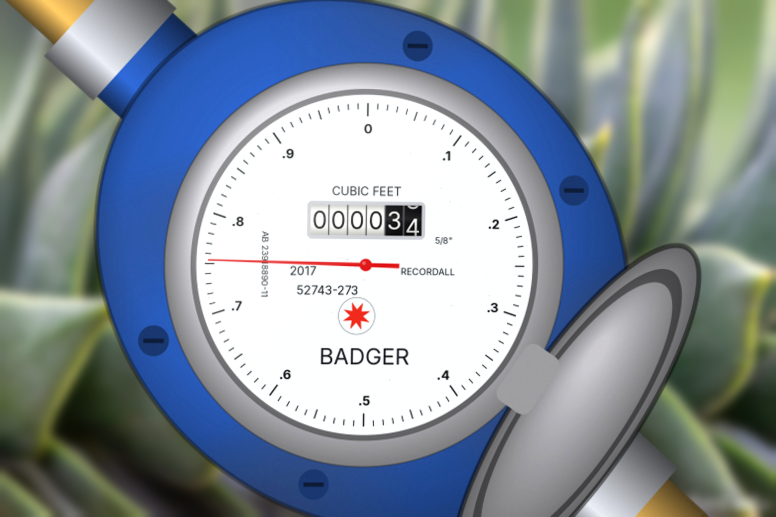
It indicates 33.75 ft³
